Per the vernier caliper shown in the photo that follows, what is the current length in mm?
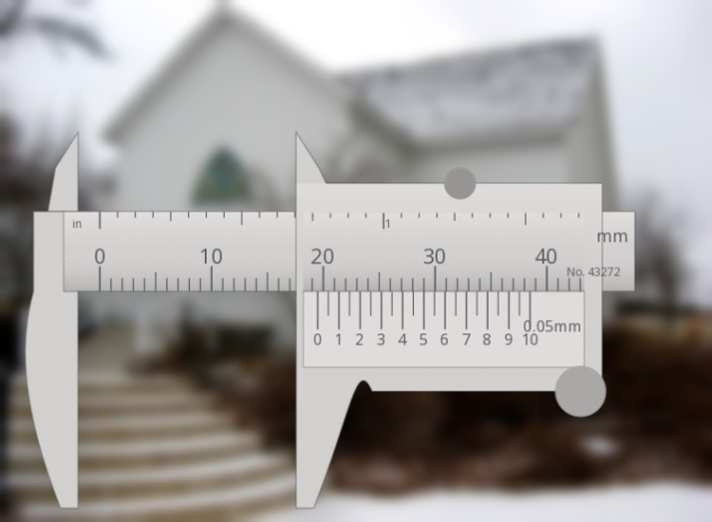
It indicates 19.5 mm
